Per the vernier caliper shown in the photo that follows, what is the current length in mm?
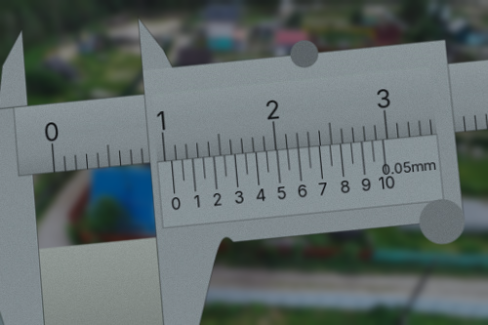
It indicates 10.6 mm
